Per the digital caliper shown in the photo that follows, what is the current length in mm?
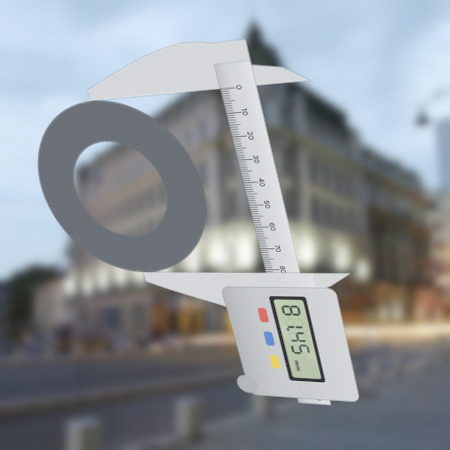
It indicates 81.45 mm
